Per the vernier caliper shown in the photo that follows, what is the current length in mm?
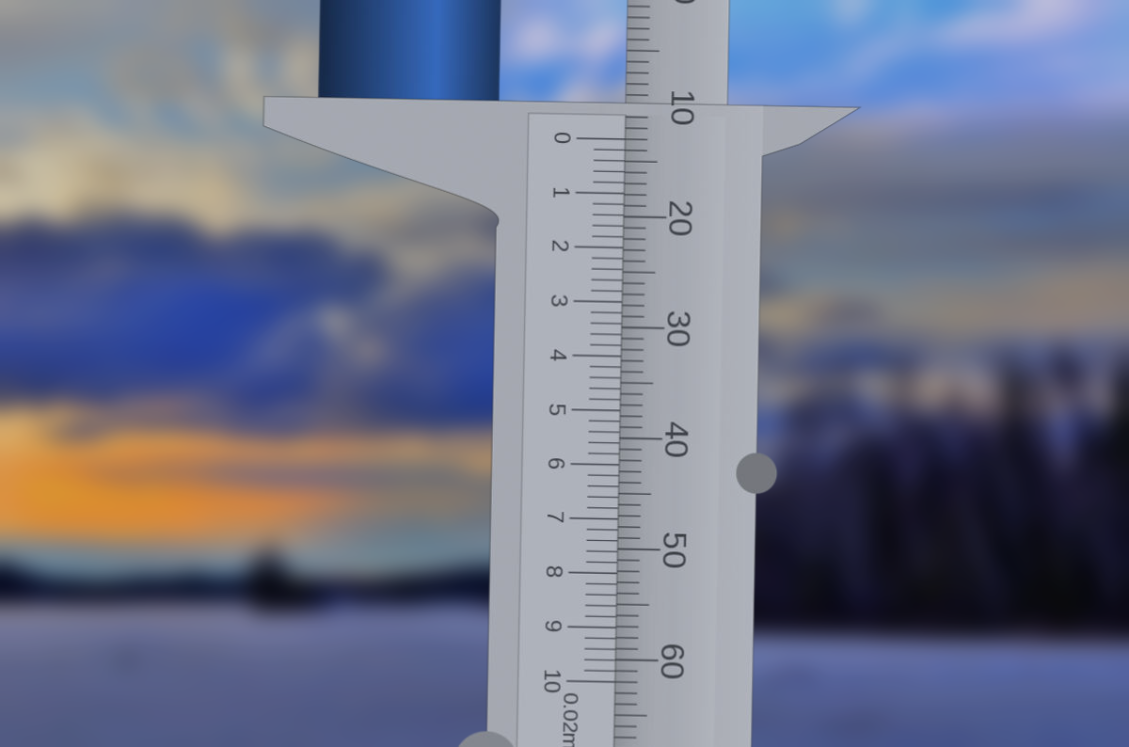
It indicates 13.0 mm
